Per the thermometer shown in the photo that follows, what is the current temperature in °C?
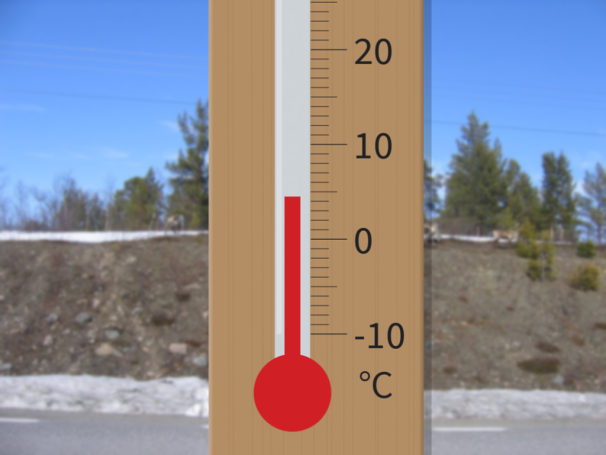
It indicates 4.5 °C
